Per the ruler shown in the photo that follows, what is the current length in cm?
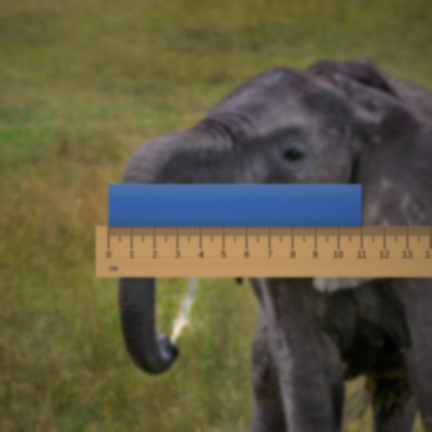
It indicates 11 cm
